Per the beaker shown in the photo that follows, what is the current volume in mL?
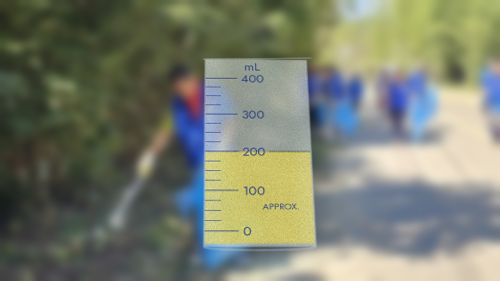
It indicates 200 mL
